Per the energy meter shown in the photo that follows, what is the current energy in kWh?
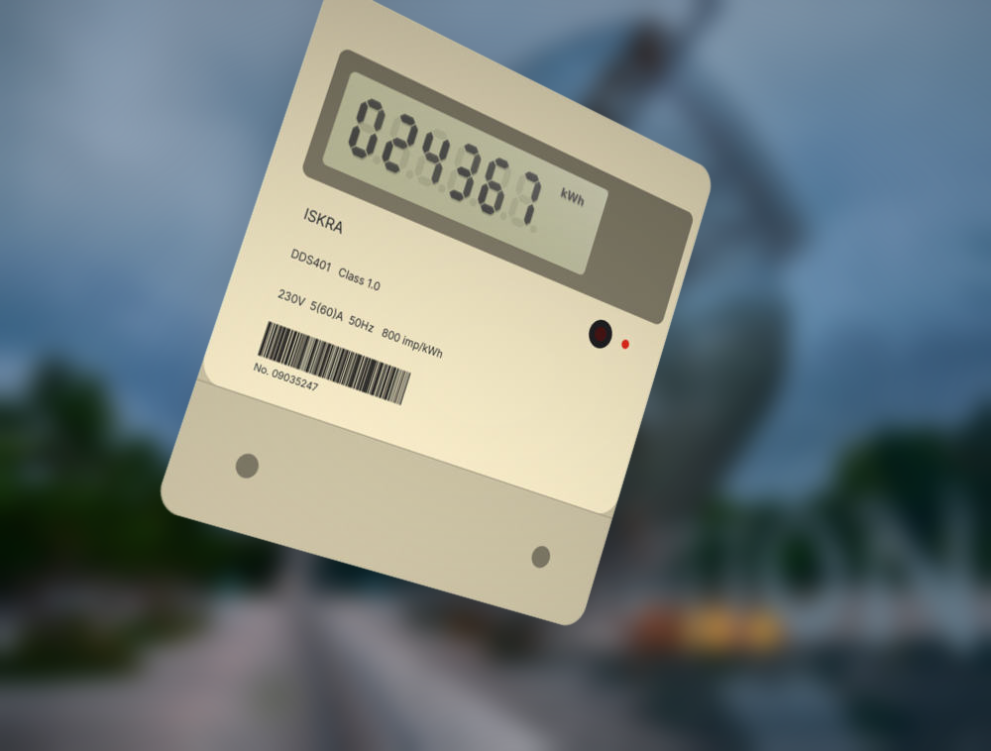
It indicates 24367 kWh
